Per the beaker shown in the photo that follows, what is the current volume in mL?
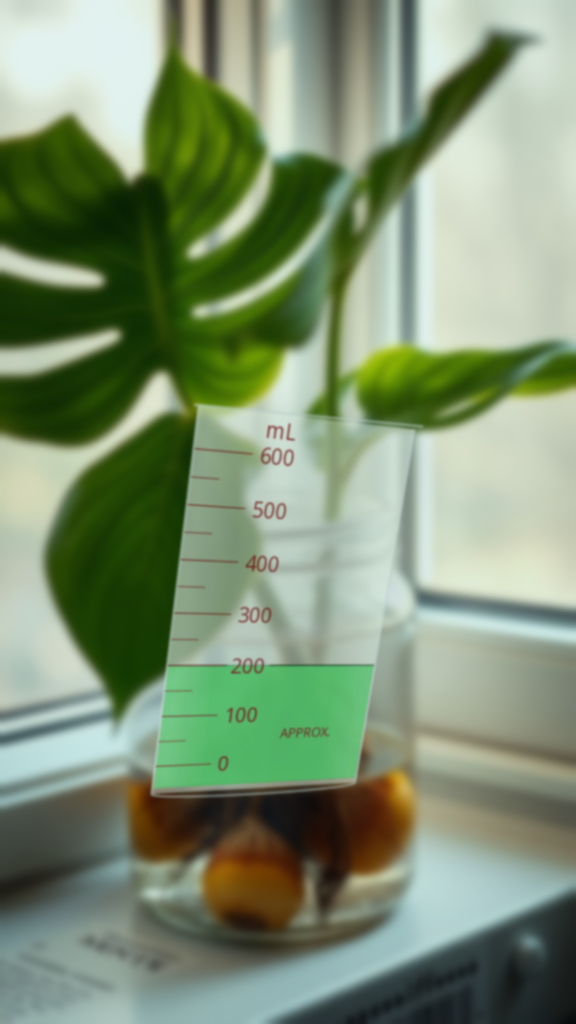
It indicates 200 mL
